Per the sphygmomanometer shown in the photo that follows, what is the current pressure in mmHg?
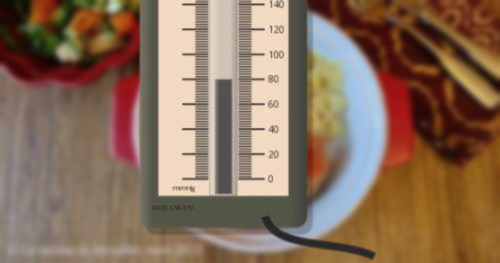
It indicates 80 mmHg
